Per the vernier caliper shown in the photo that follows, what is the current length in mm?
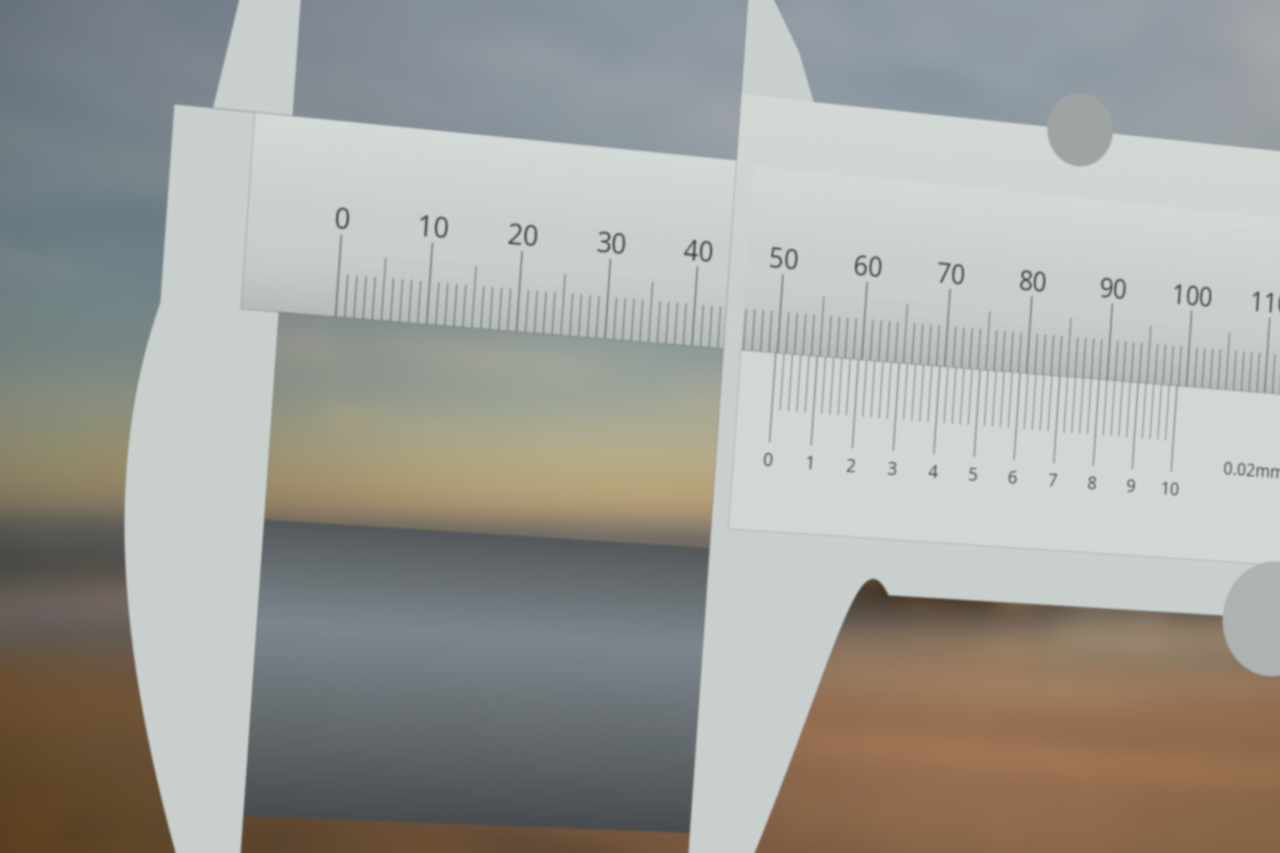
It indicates 49.8 mm
